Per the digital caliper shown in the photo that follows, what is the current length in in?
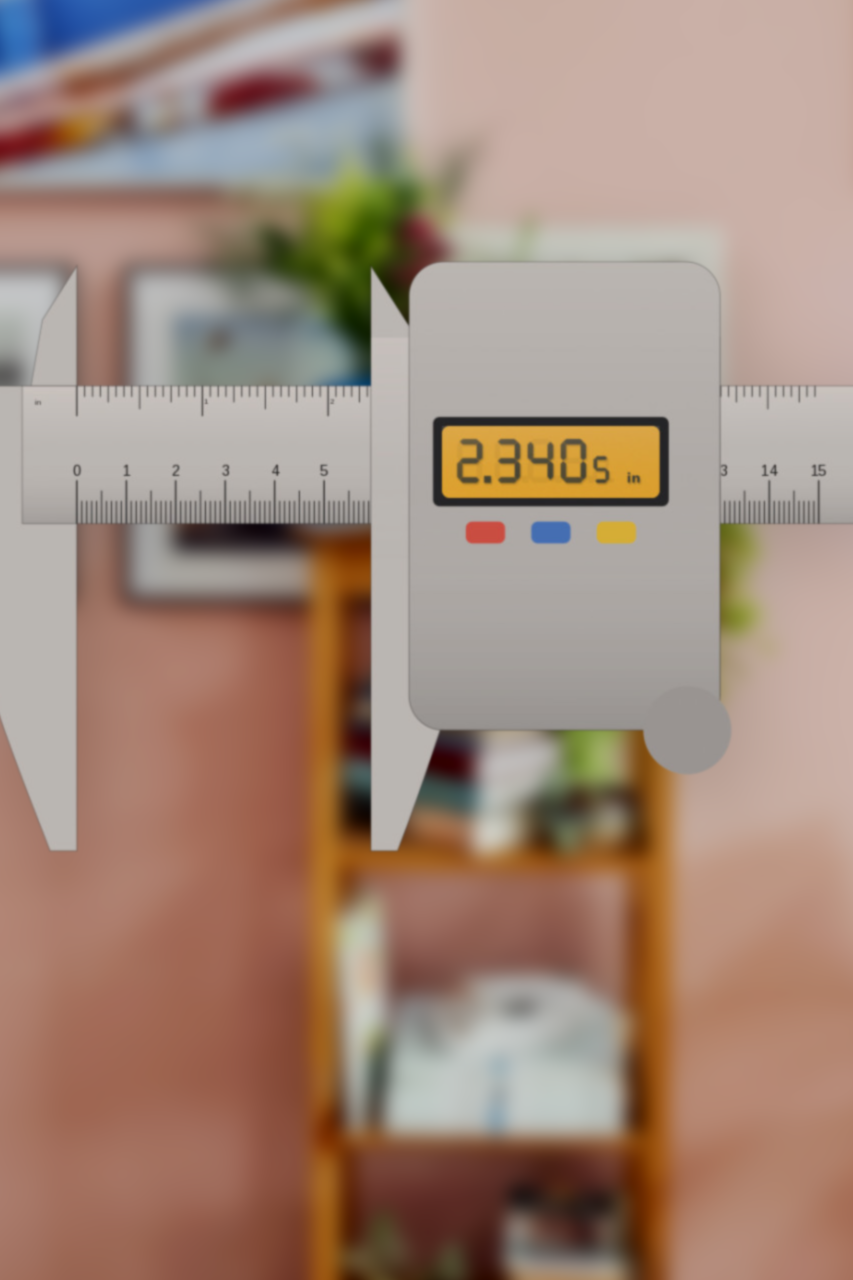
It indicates 2.3405 in
